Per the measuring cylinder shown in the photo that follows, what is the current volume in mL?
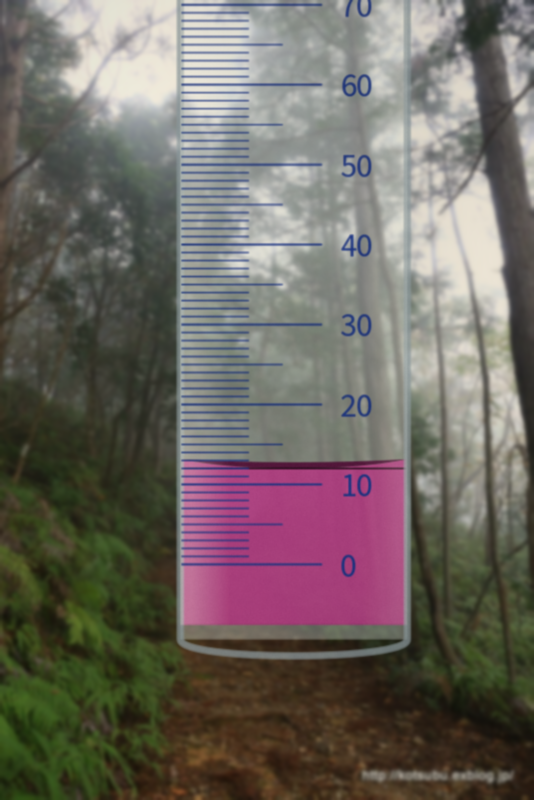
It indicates 12 mL
